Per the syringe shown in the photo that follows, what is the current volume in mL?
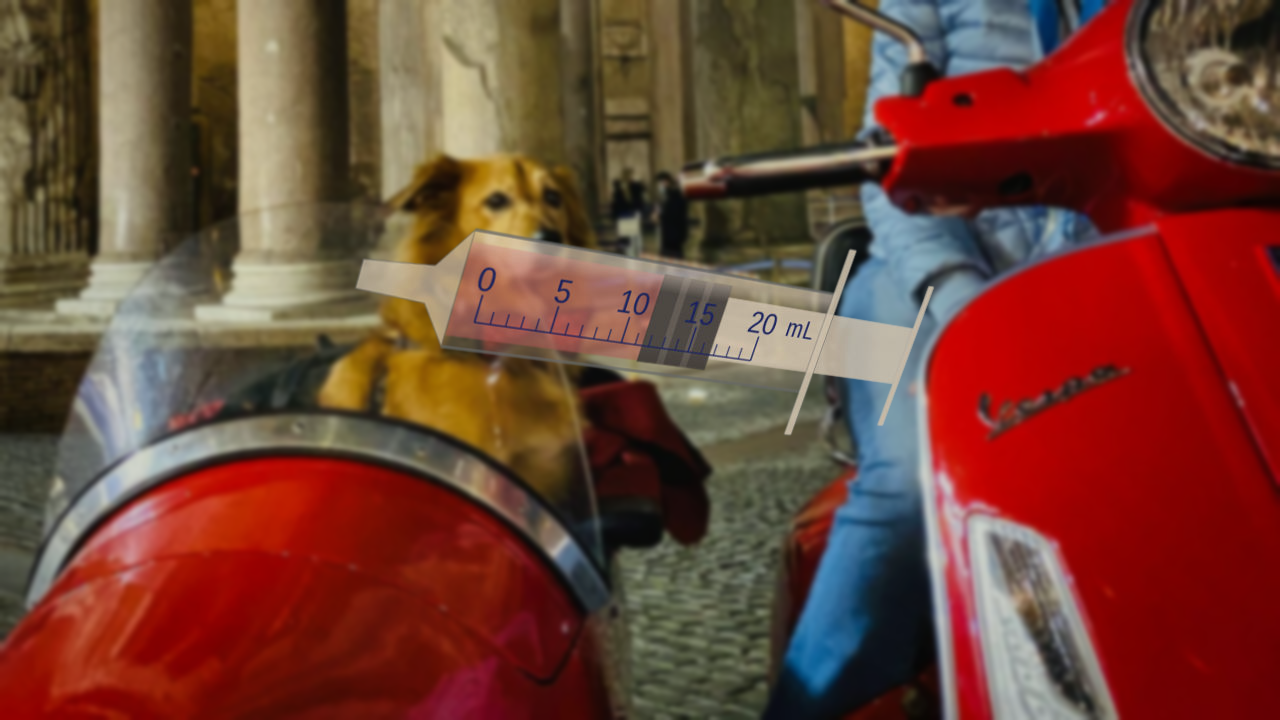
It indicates 11.5 mL
